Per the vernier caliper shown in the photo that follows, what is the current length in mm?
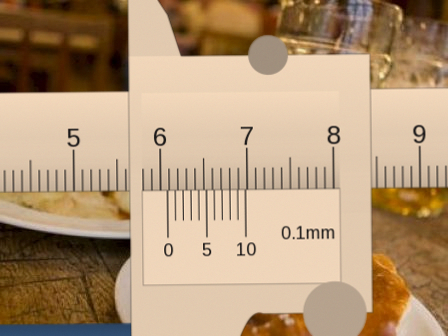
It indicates 60.8 mm
